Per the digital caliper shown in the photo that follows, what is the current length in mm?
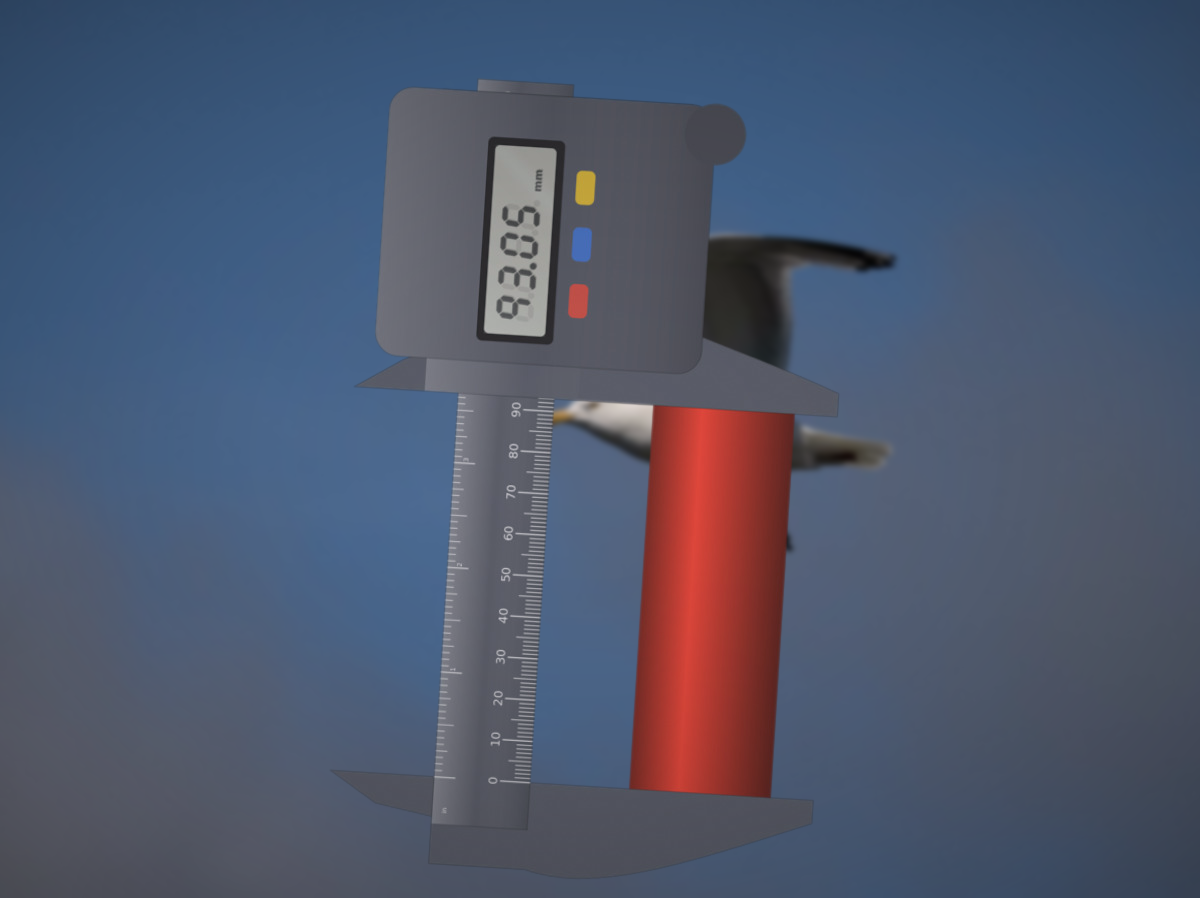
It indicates 93.05 mm
